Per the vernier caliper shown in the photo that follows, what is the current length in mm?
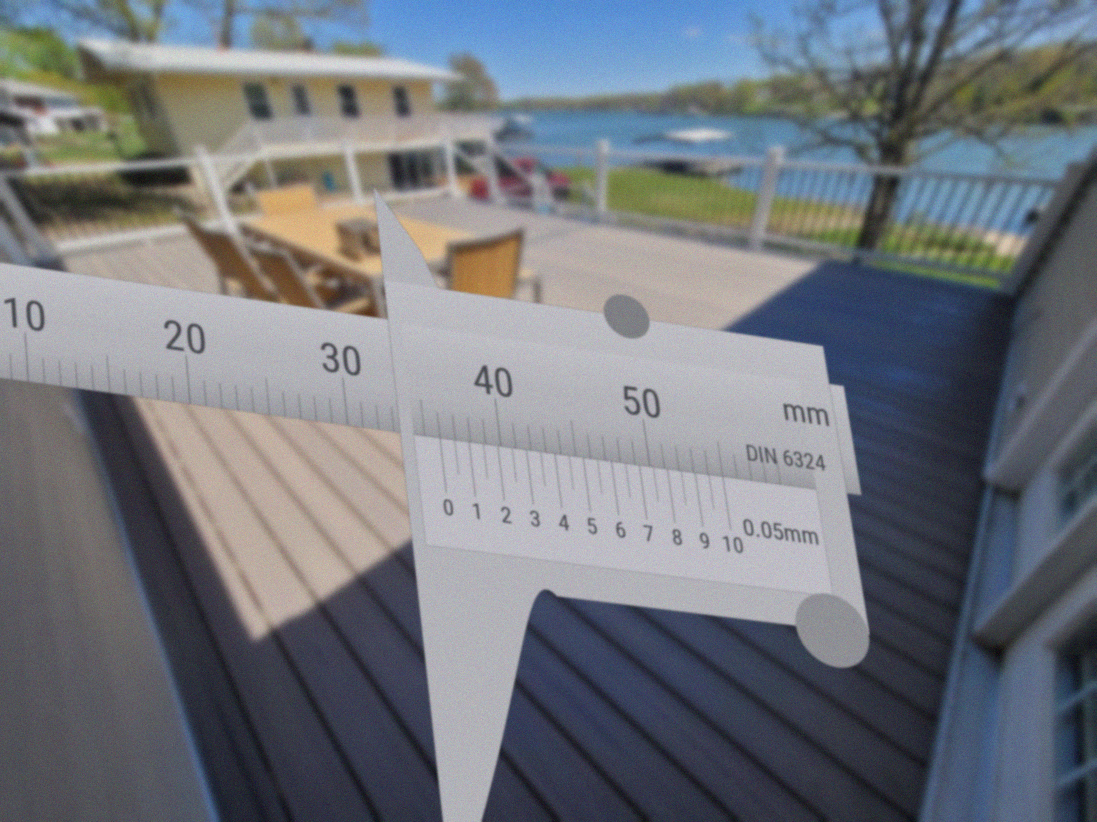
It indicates 36.0 mm
